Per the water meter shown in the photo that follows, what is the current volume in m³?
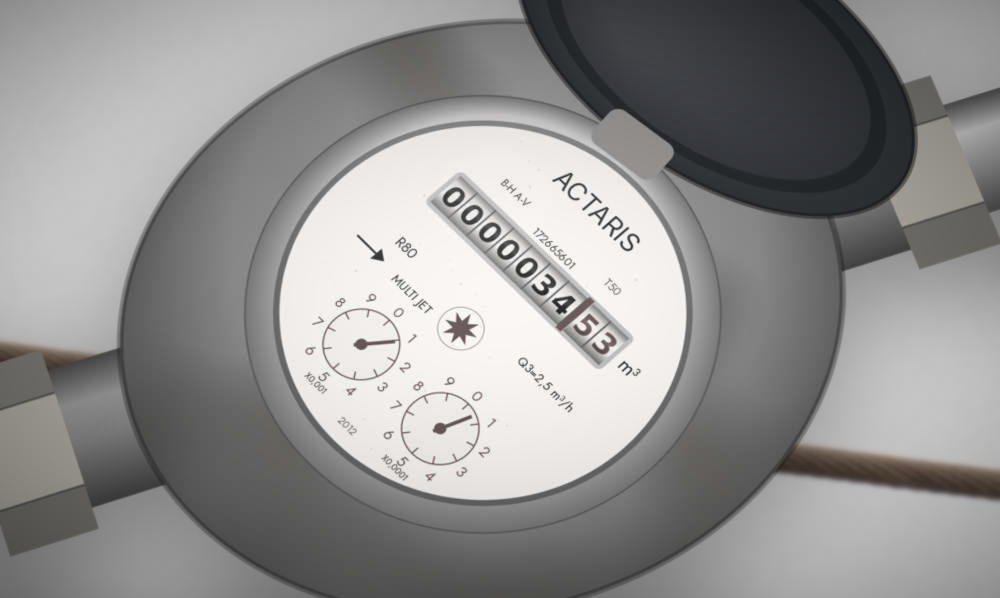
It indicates 34.5310 m³
